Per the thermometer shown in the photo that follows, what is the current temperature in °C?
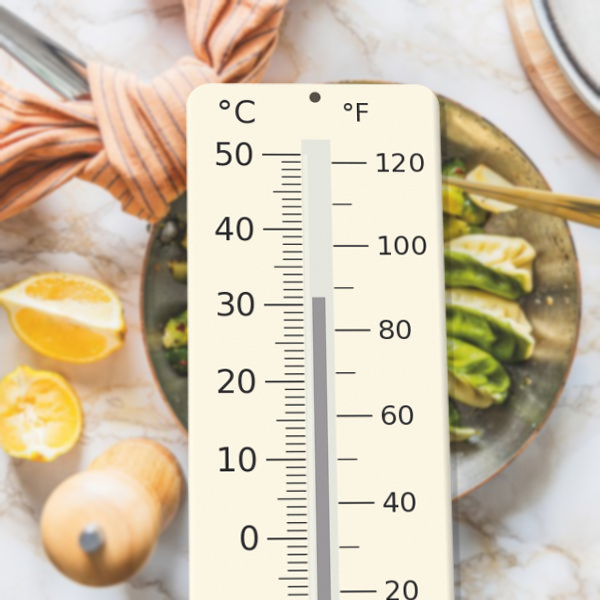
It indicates 31 °C
